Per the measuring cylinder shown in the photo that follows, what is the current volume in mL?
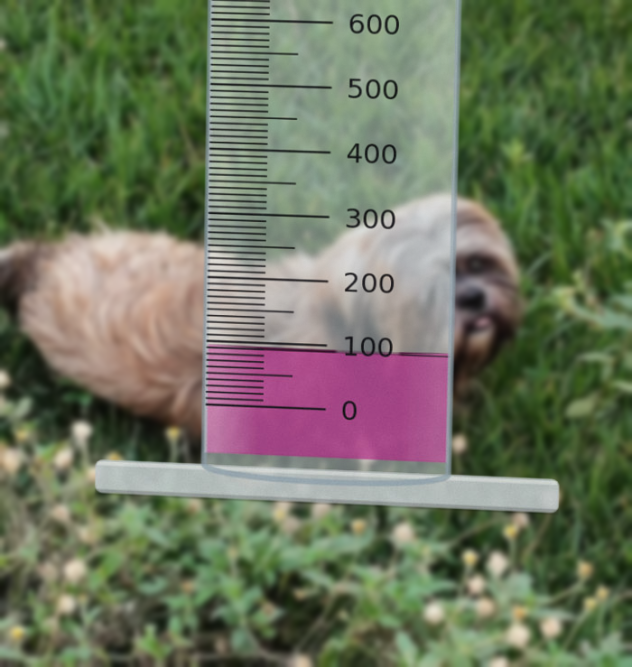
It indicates 90 mL
